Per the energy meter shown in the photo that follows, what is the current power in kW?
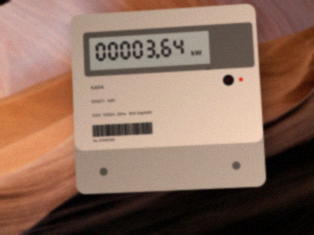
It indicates 3.64 kW
